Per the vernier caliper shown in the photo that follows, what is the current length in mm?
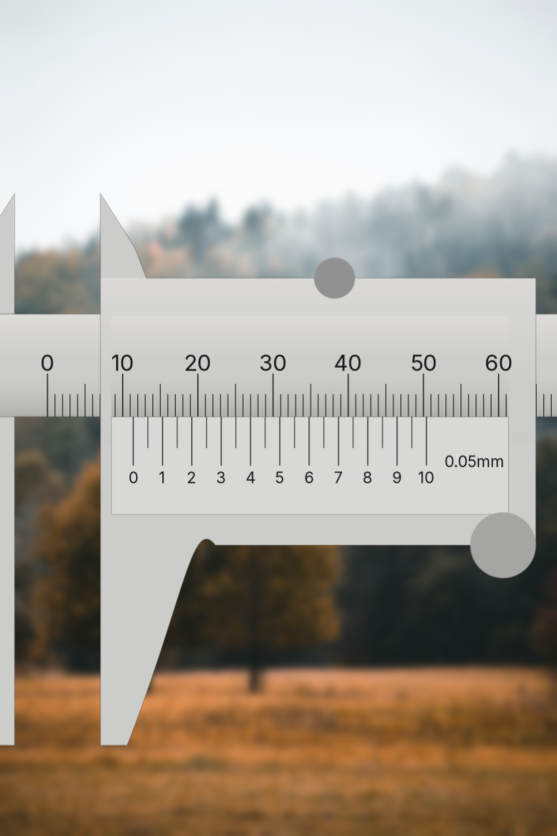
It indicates 11.4 mm
